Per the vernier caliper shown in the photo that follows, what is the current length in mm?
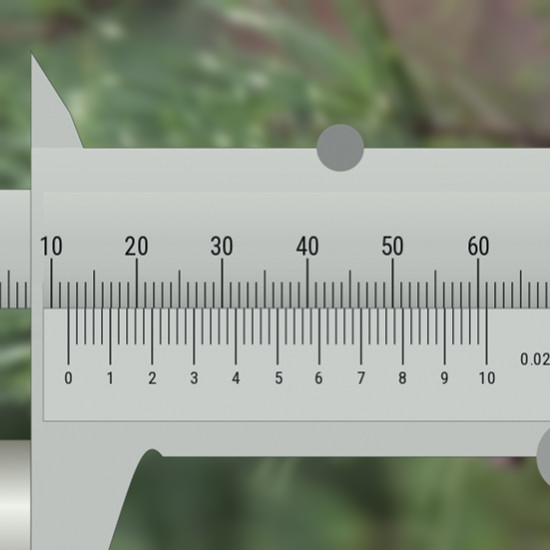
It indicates 12.0 mm
